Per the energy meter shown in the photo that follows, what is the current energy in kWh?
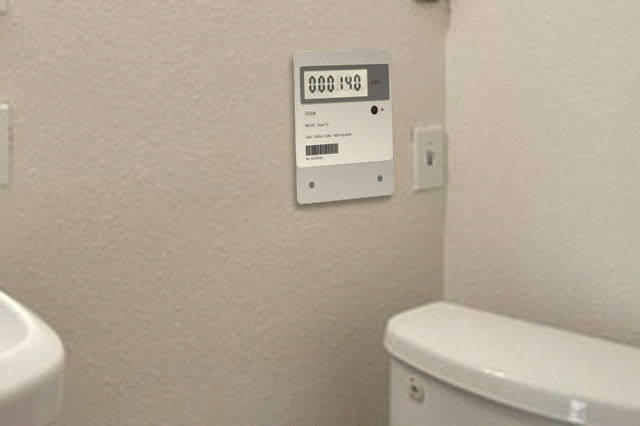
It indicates 140 kWh
